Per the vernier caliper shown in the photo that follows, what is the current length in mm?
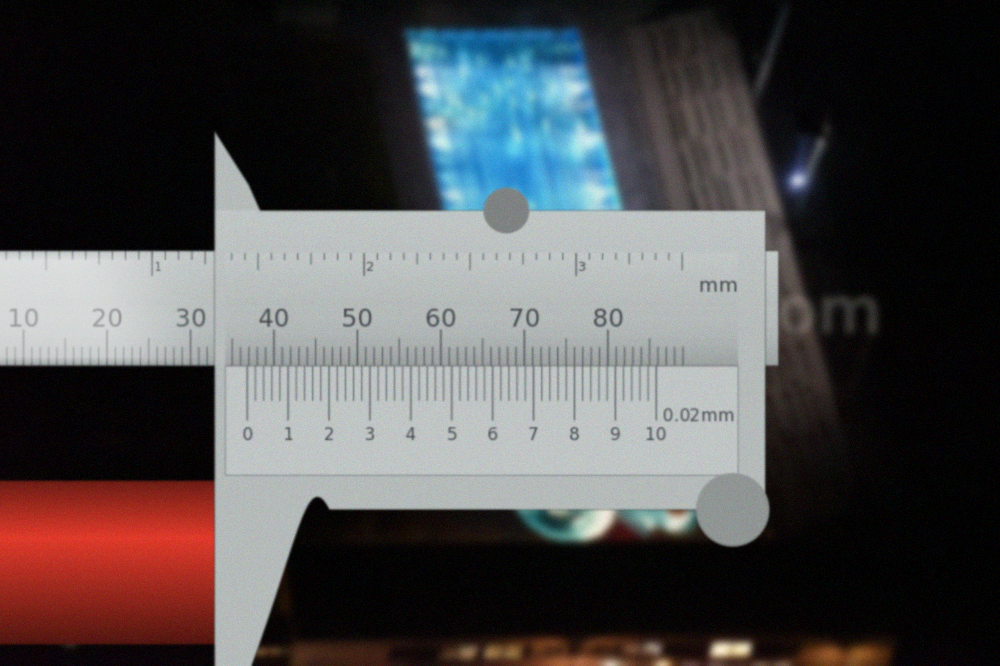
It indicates 36.8 mm
